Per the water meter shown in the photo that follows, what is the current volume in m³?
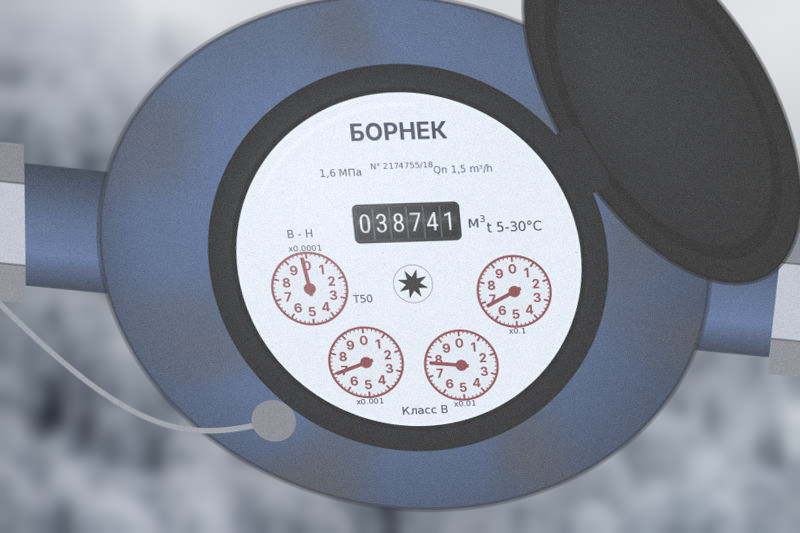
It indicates 38741.6769 m³
